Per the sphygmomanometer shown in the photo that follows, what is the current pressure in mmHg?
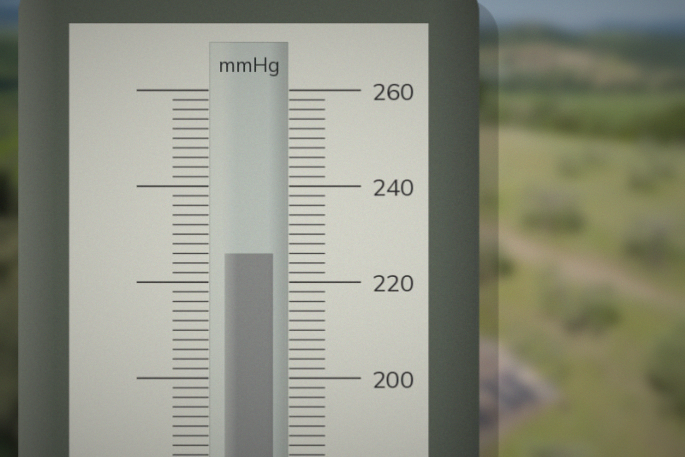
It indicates 226 mmHg
